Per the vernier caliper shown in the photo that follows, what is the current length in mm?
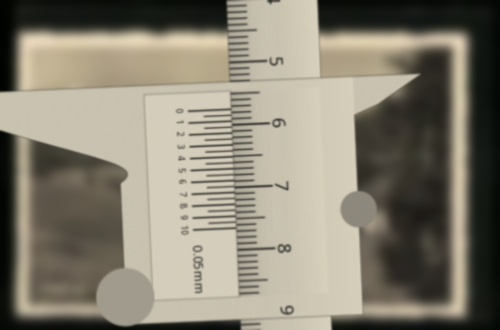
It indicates 57.5 mm
